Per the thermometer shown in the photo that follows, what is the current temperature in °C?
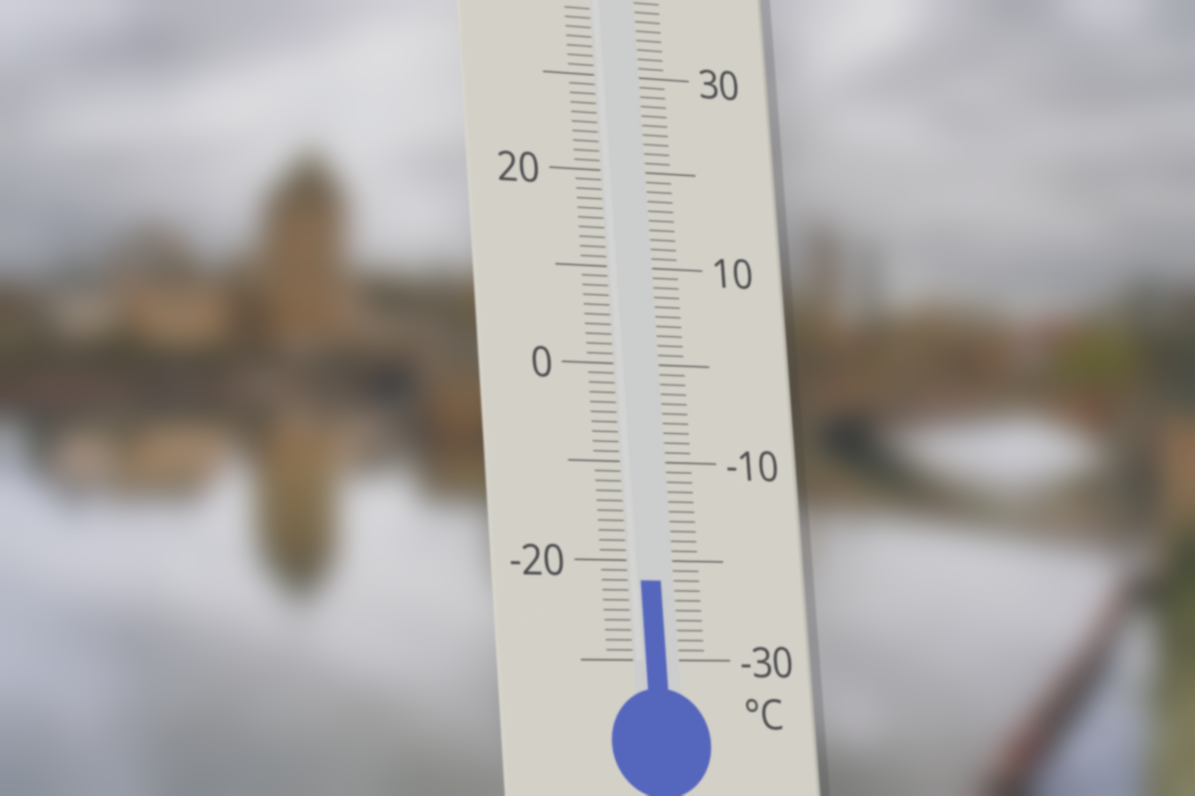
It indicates -22 °C
